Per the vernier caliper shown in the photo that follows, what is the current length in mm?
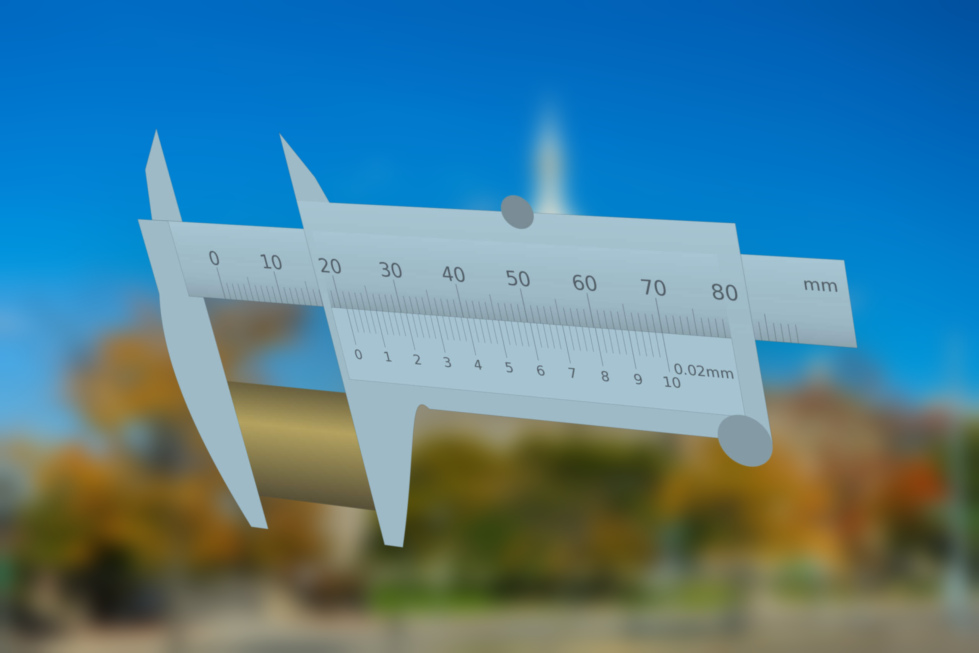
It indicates 21.0 mm
